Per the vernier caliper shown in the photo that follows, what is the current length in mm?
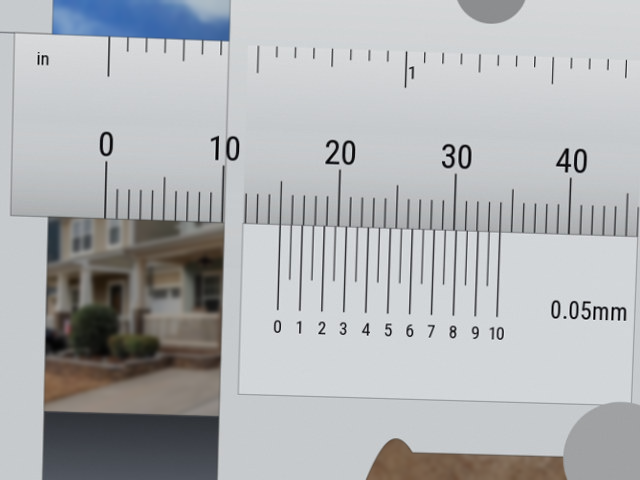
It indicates 15.0 mm
